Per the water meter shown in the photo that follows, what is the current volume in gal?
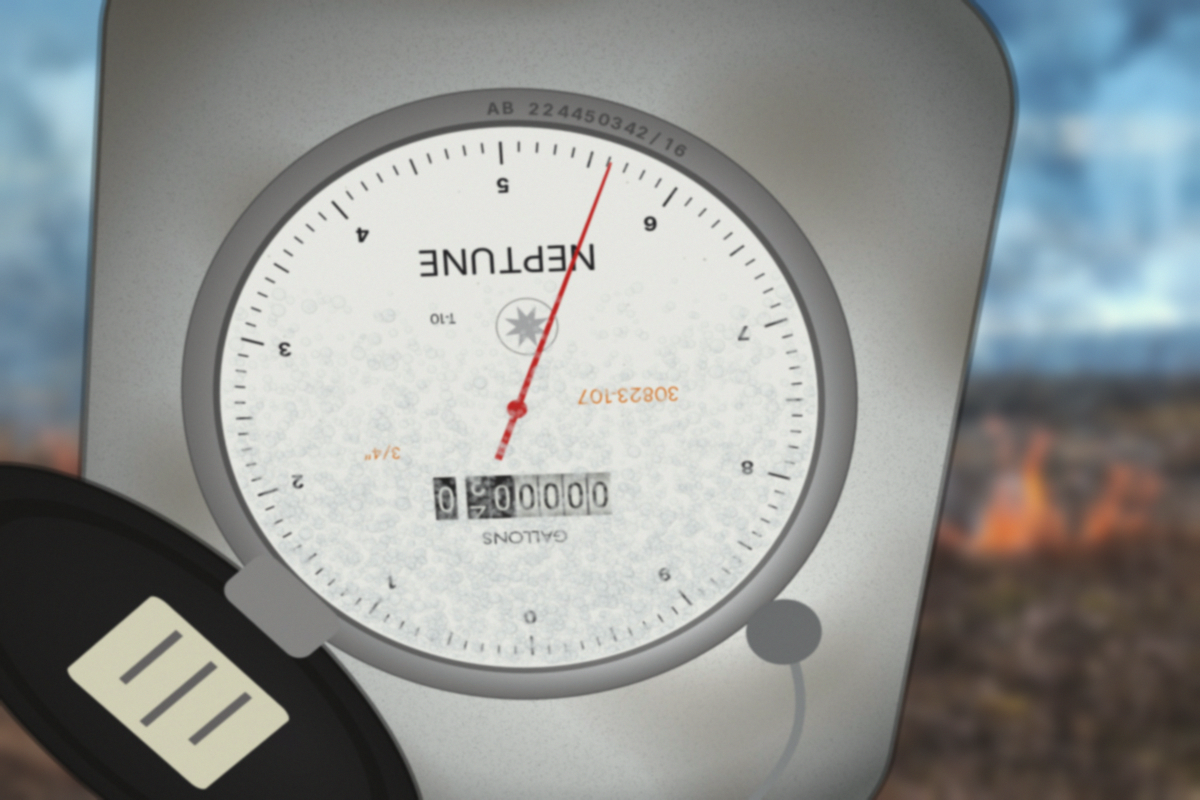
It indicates 25.6 gal
